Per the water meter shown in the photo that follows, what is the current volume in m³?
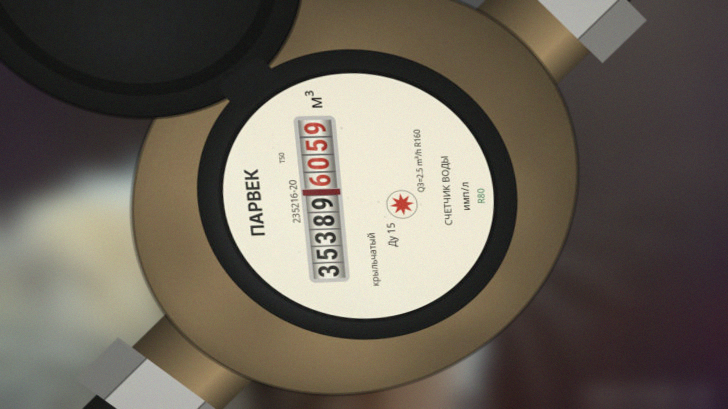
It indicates 35389.6059 m³
